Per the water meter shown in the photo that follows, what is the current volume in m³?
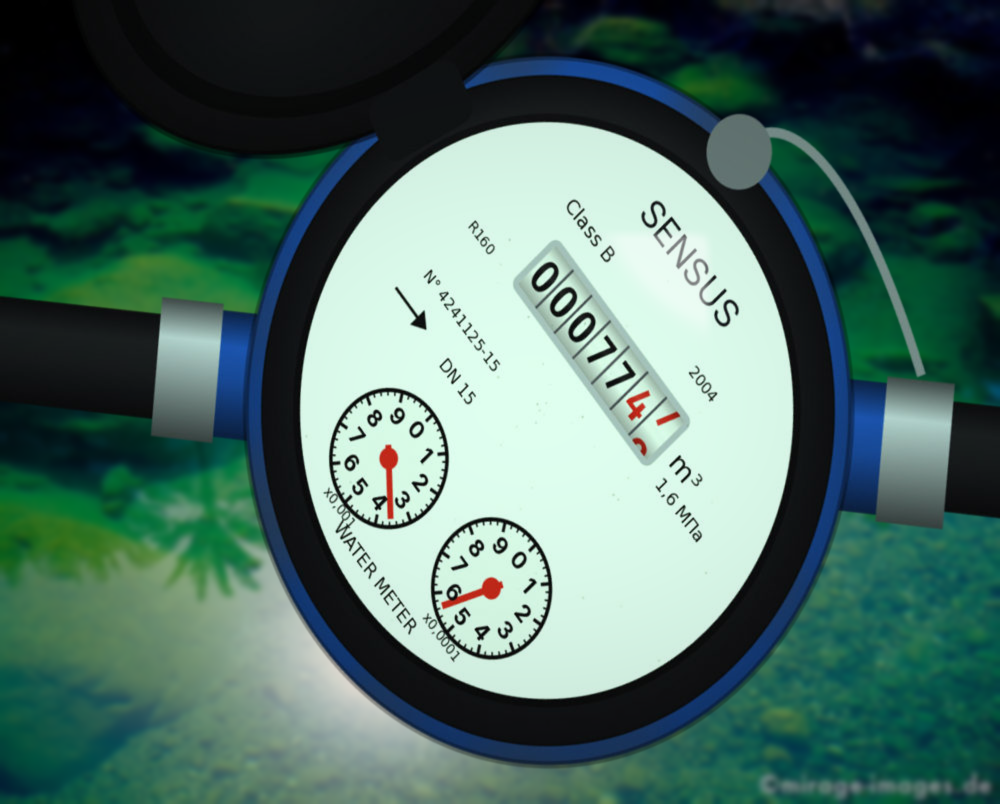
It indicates 77.4735 m³
